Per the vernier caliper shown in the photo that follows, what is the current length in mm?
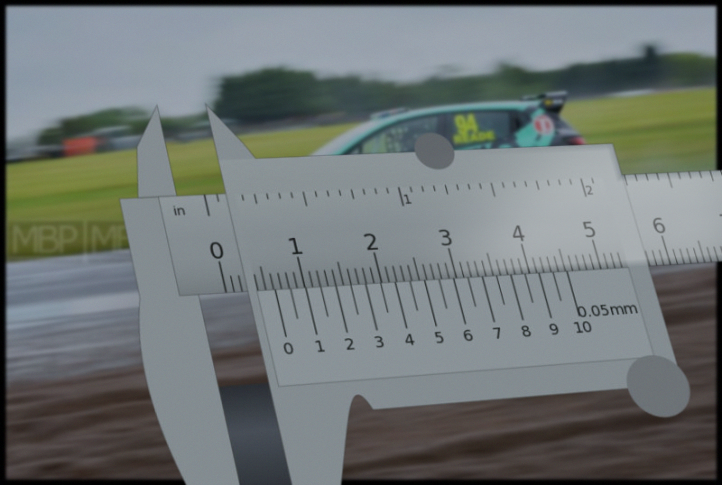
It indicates 6.2 mm
